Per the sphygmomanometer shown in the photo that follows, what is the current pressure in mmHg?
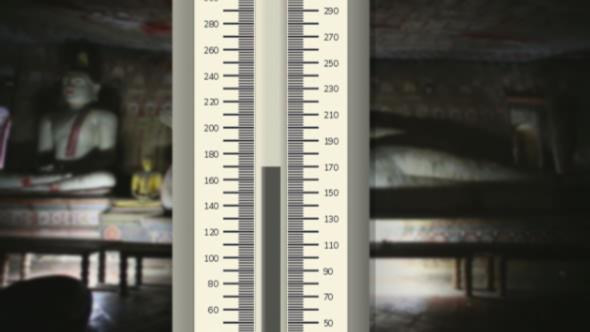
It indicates 170 mmHg
